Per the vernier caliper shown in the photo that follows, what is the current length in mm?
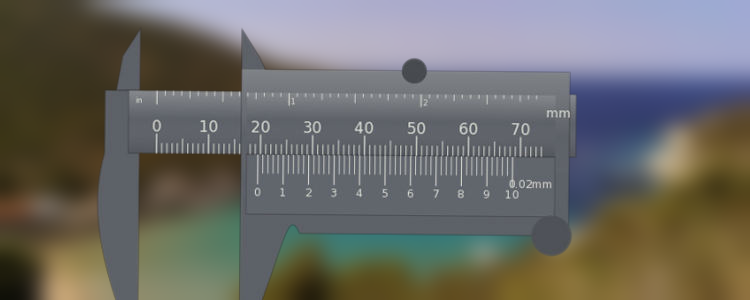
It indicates 19.5 mm
